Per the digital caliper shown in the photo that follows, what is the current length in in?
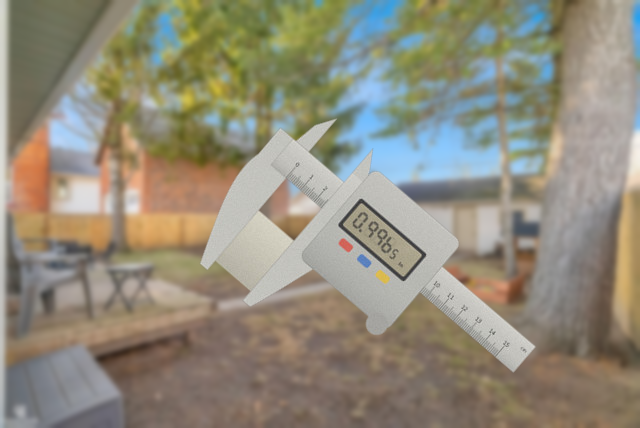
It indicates 0.9965 in
